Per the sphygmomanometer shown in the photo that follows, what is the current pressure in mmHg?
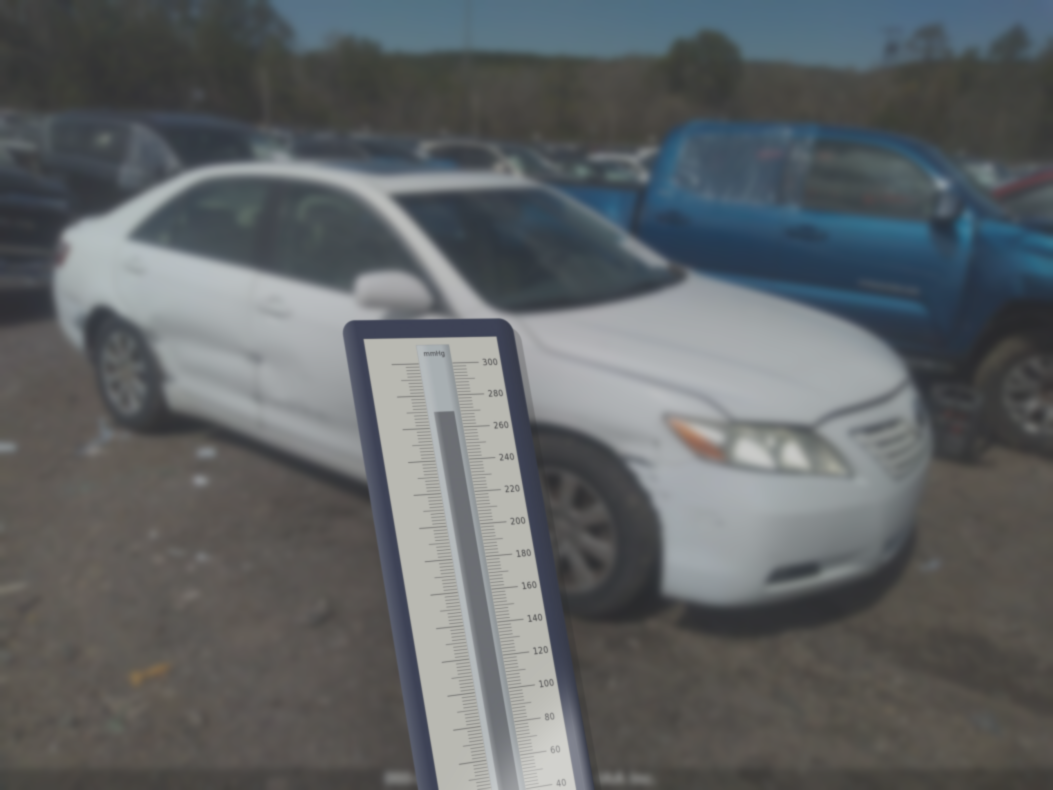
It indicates 270 mmHg
